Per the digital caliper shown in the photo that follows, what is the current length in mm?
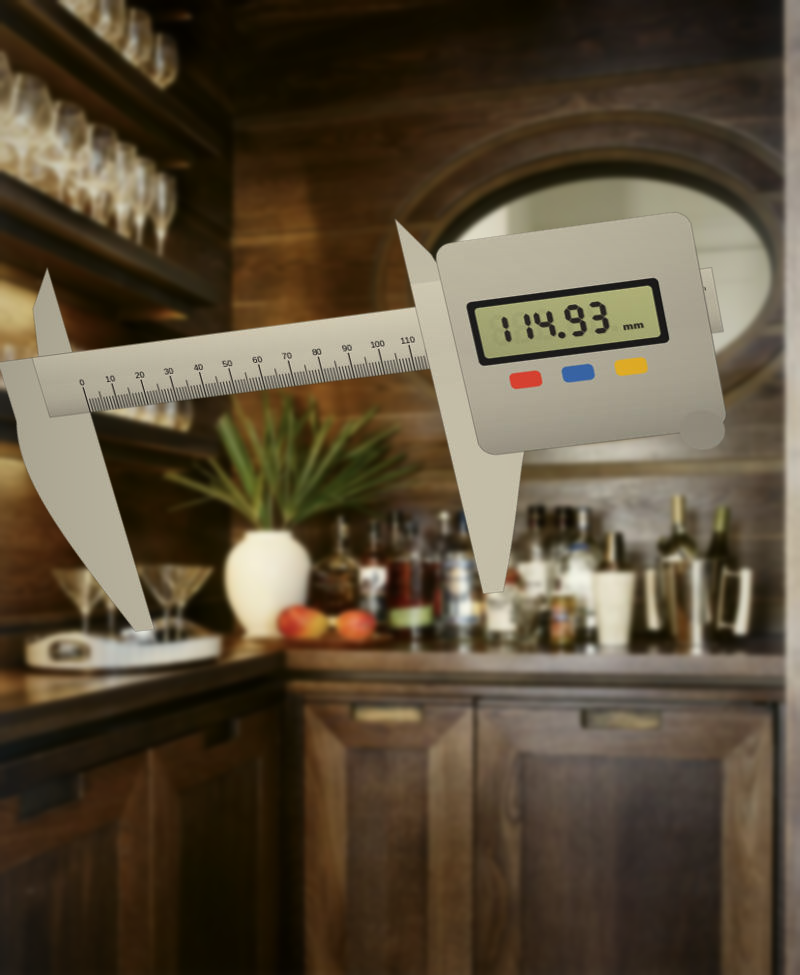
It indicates 114.93 mm
